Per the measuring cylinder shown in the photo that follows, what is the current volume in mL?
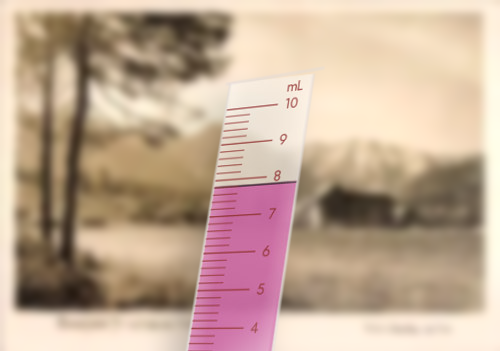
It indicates 7.8 mL
